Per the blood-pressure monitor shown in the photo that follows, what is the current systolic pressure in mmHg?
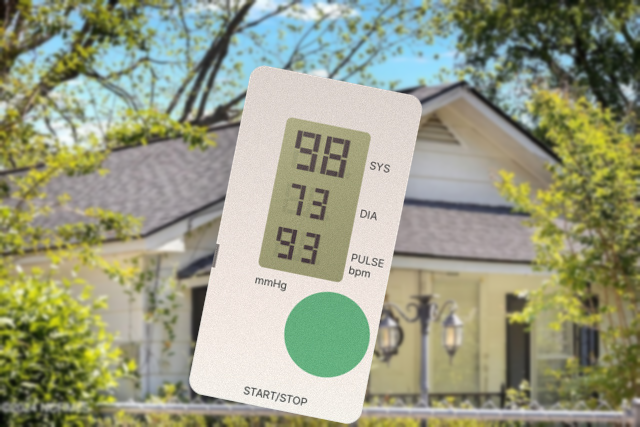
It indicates 98 mmHg
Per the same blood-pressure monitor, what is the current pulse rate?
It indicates 93 bpm
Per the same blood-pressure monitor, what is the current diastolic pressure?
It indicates 73 mmHg
